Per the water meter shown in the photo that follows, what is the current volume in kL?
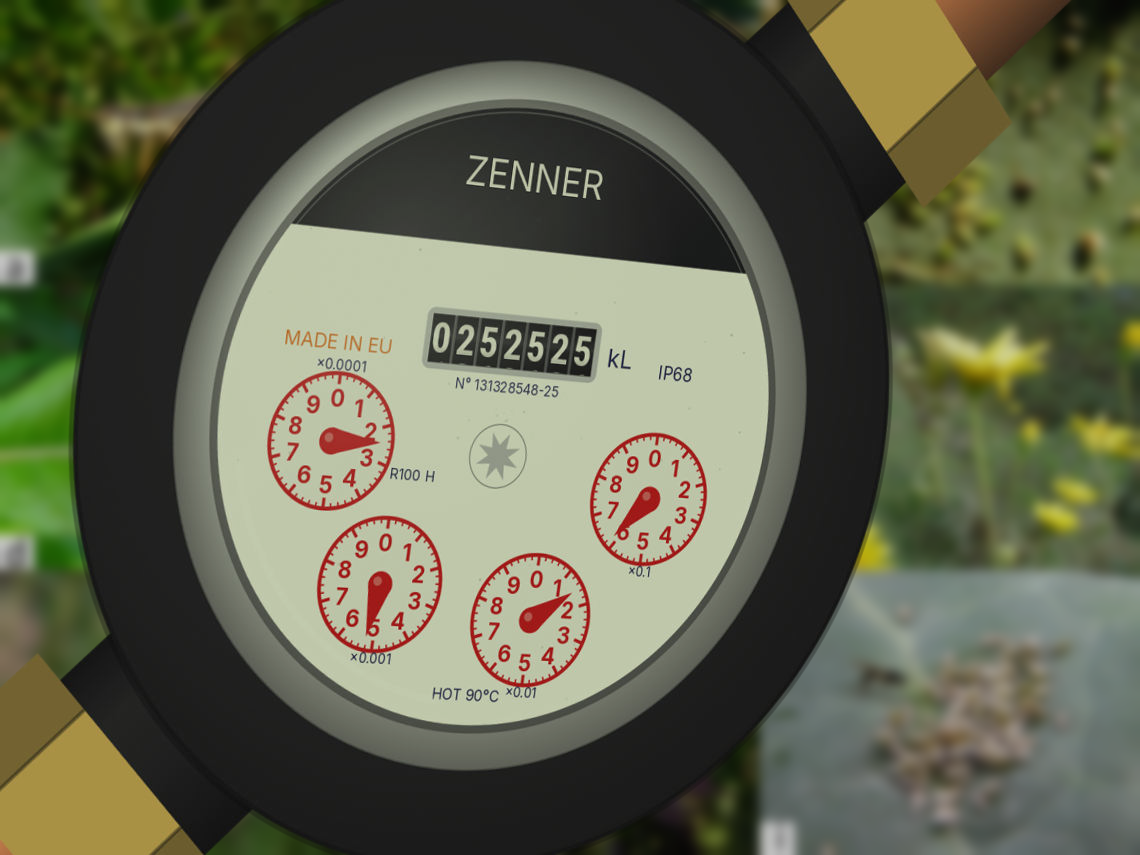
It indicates 252525.6152 kL
